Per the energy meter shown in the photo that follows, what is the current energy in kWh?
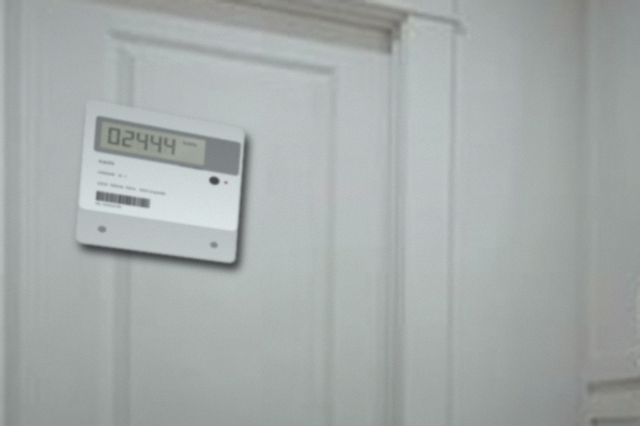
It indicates 2444 kWh
